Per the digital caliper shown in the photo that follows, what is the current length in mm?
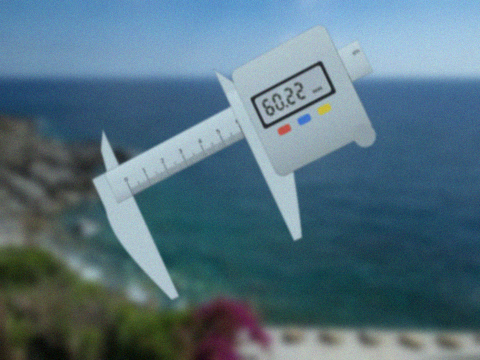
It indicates 60.22 mm
